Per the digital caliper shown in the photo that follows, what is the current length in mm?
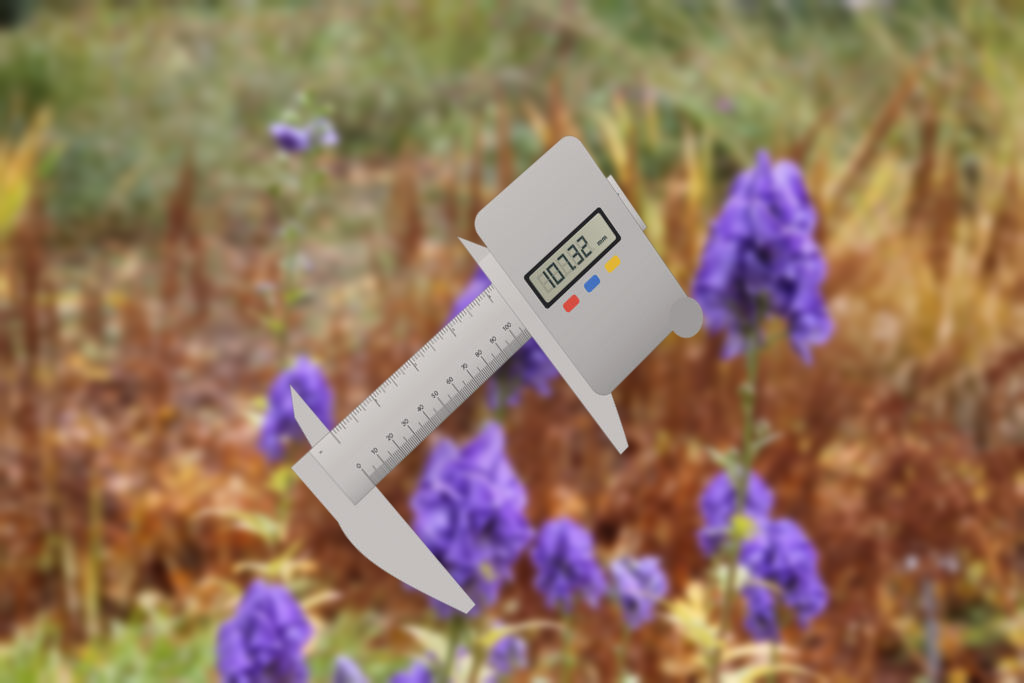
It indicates 107.32 mm
